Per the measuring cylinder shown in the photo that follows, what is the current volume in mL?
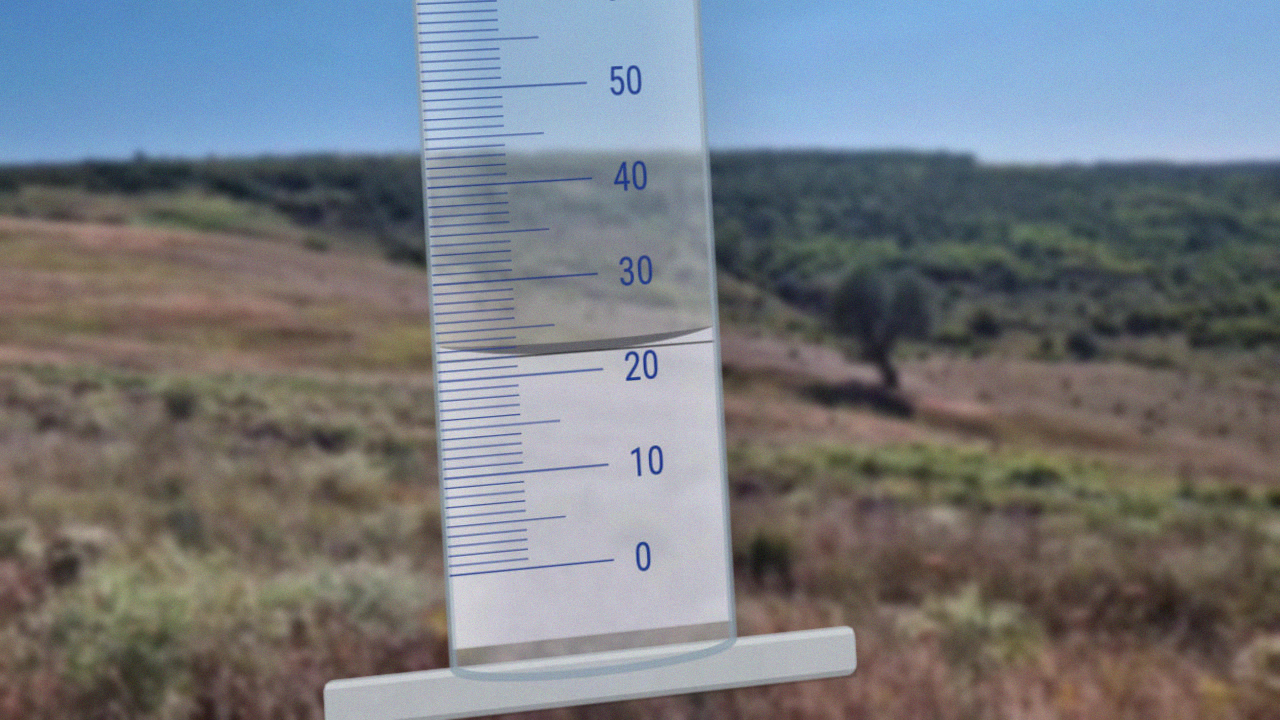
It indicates 22 mL
